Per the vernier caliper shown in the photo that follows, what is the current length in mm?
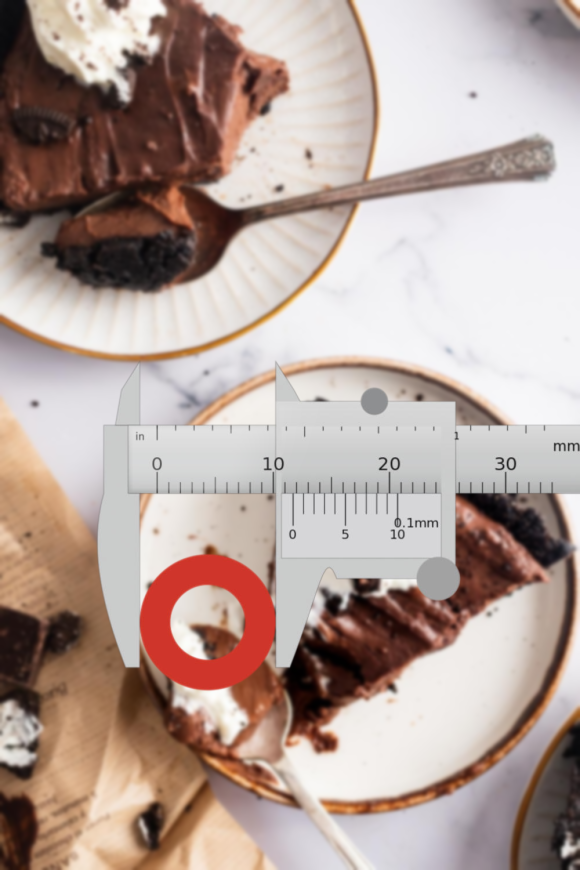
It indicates 11.7 mm
